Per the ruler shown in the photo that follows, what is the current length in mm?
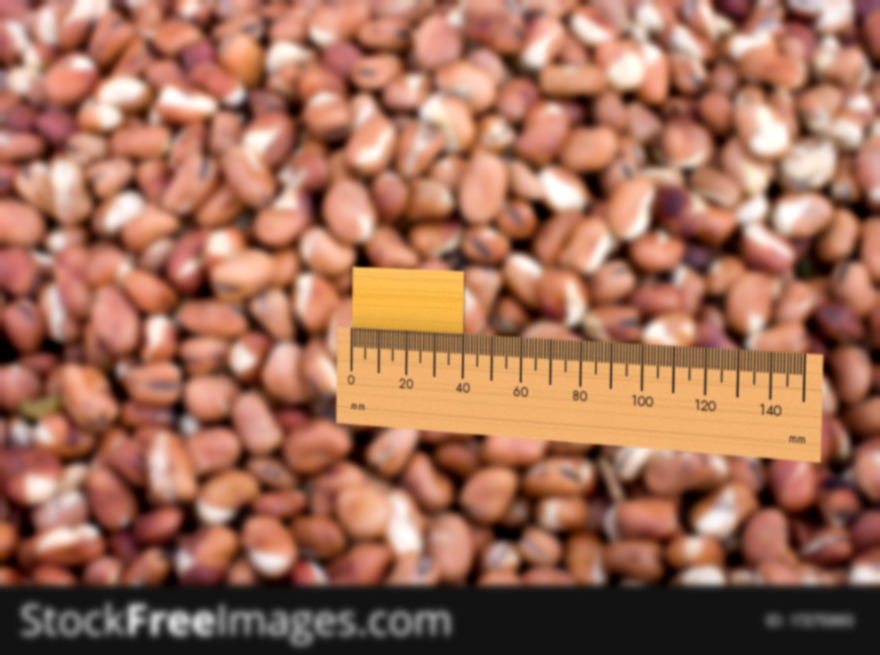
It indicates 40 mm
